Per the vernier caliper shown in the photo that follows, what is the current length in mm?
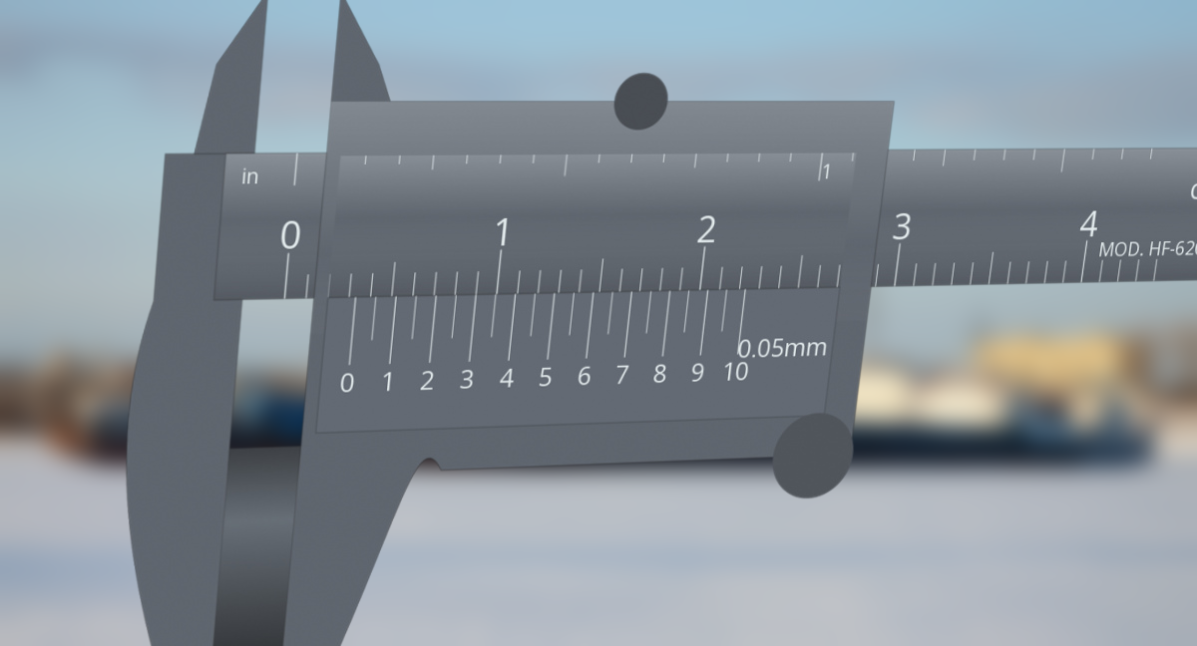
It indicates 3.3 mm
